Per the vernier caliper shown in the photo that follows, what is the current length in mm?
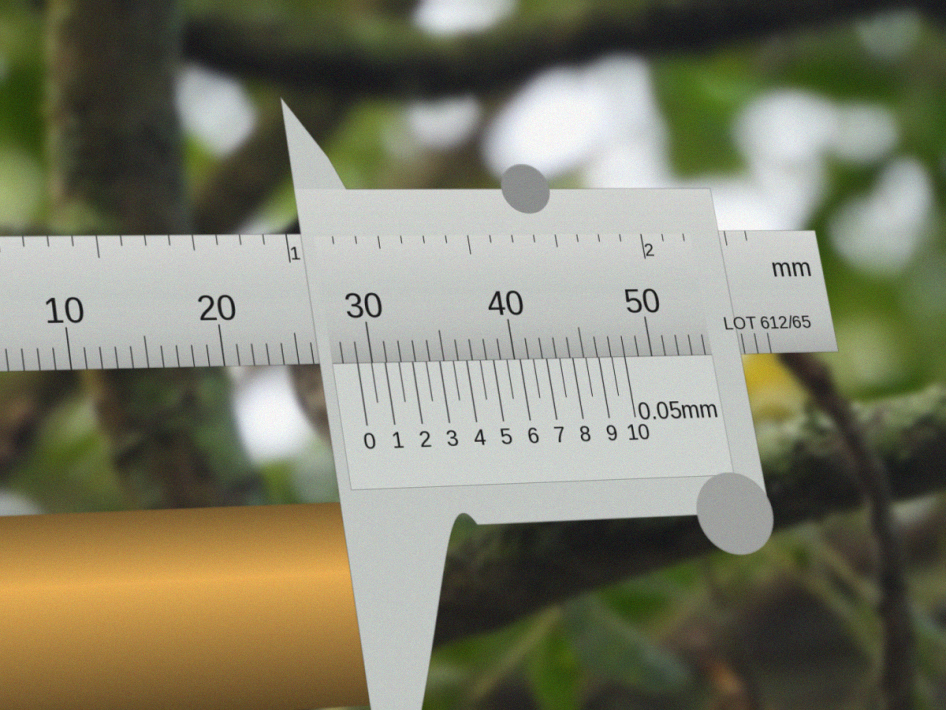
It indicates 29.0 mm
